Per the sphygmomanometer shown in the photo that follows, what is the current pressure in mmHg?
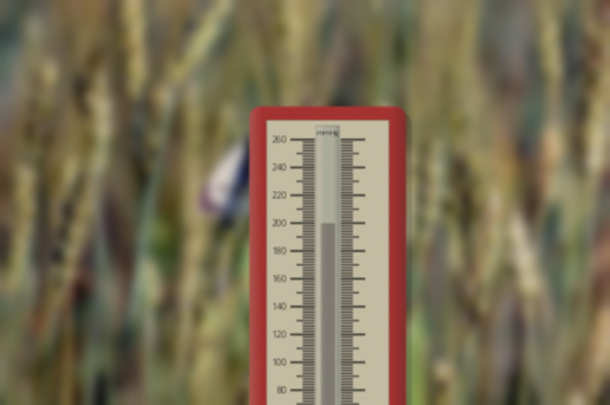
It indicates 200 mmHg
